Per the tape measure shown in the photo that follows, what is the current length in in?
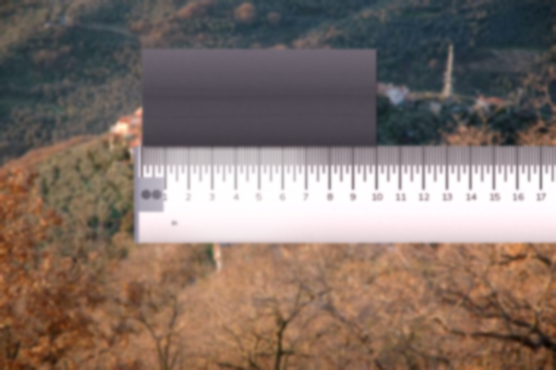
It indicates 10 in
